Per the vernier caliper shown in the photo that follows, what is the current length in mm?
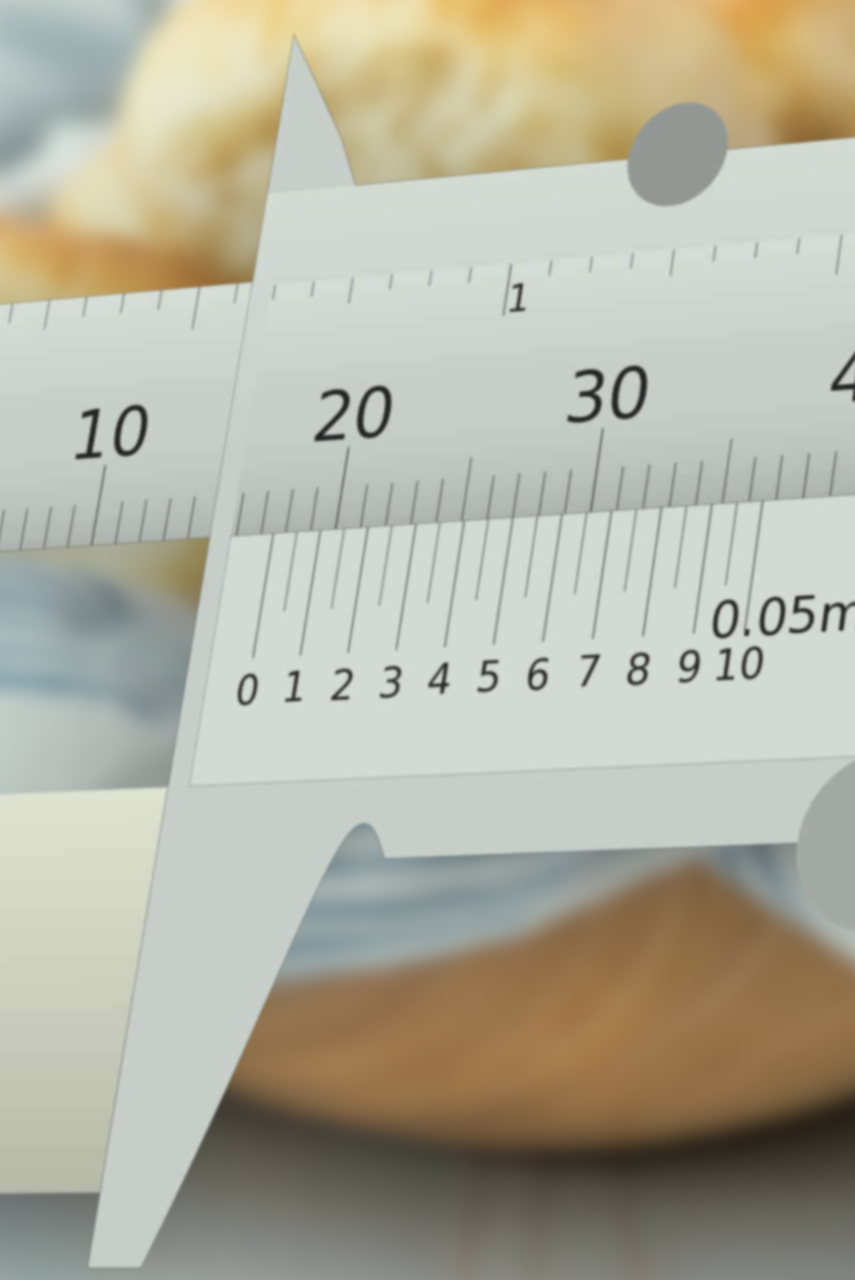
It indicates 17.5 mm
